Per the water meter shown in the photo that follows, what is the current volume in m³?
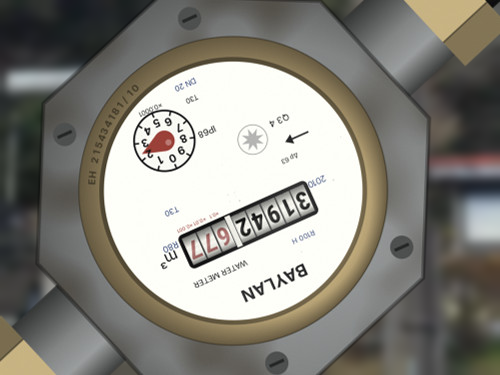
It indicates 31942.6772 m³
